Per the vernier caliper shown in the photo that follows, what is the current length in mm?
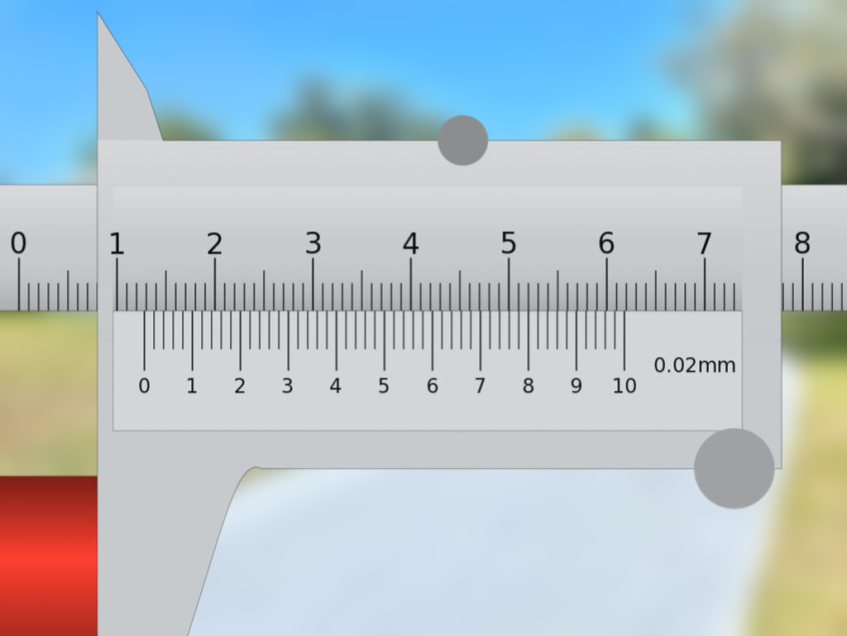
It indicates 12.8 mm
